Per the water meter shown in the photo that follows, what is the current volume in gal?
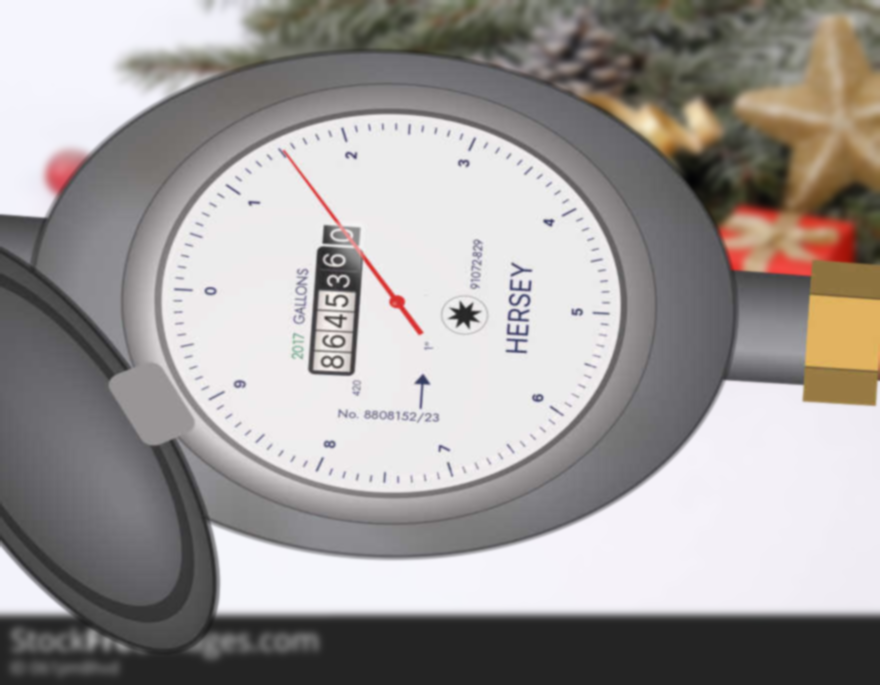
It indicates 8645361.5 gal
